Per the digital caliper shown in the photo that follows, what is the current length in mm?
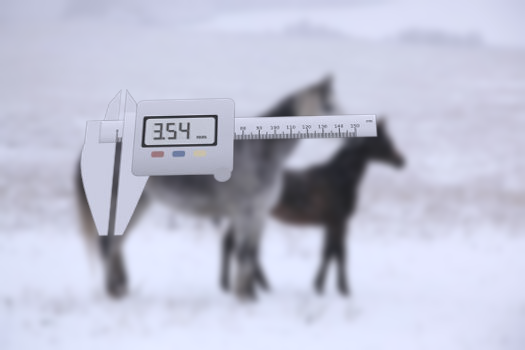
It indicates 3.54 mm
